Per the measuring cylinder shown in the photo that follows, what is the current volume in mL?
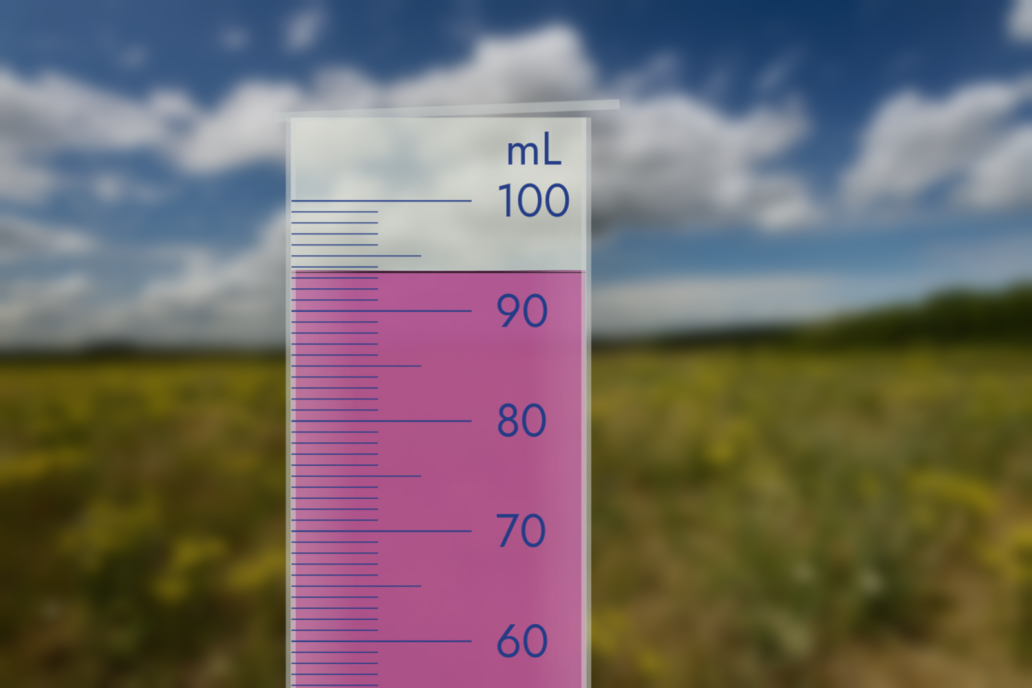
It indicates 93.5 mL
